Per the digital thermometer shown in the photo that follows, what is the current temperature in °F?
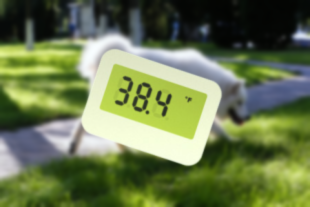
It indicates 38.4 °F
